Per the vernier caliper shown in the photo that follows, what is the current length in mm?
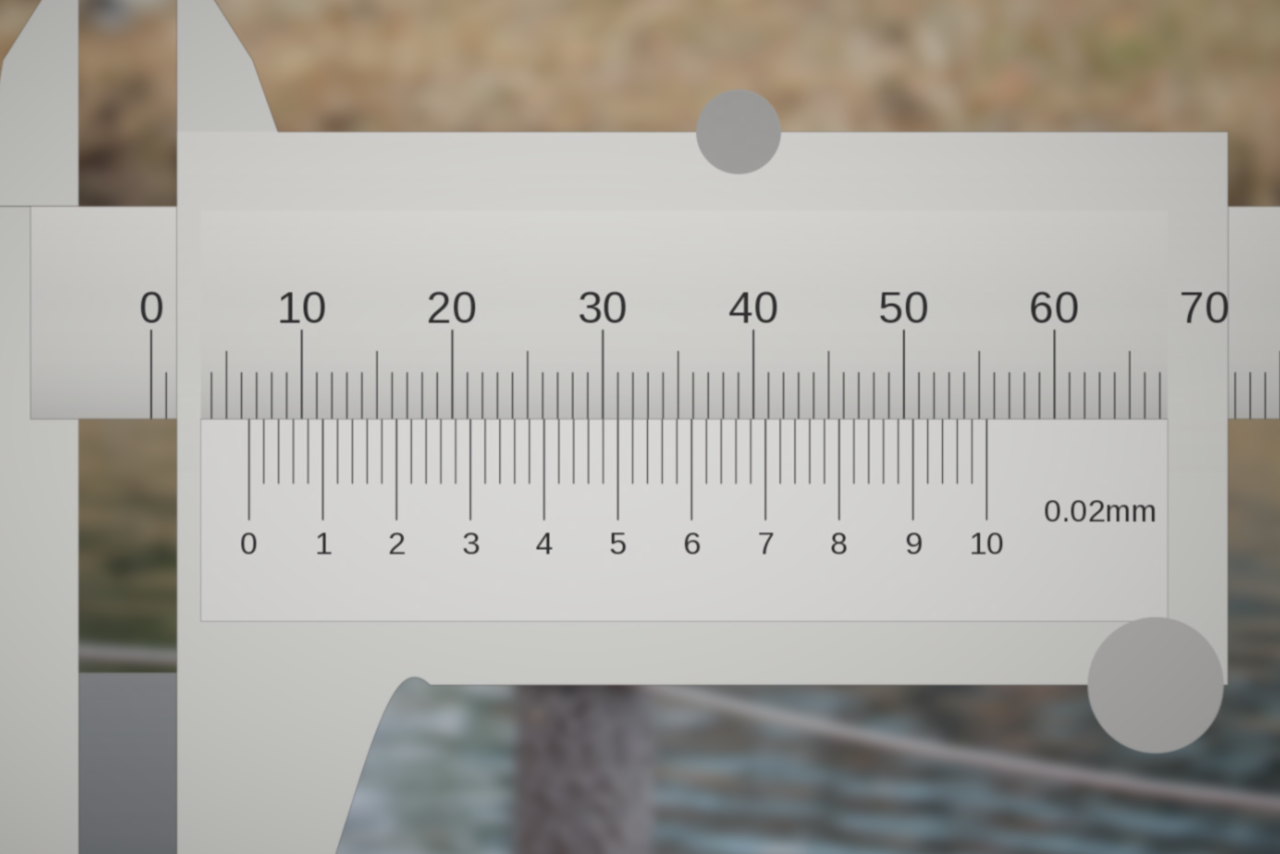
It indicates 6.5 mm
